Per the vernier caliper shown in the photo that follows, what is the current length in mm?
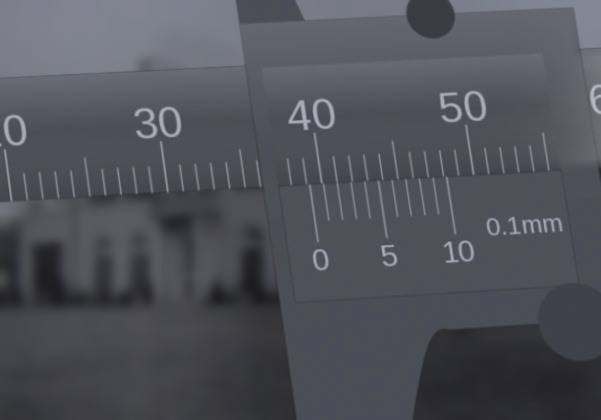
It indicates 39.2 mm
